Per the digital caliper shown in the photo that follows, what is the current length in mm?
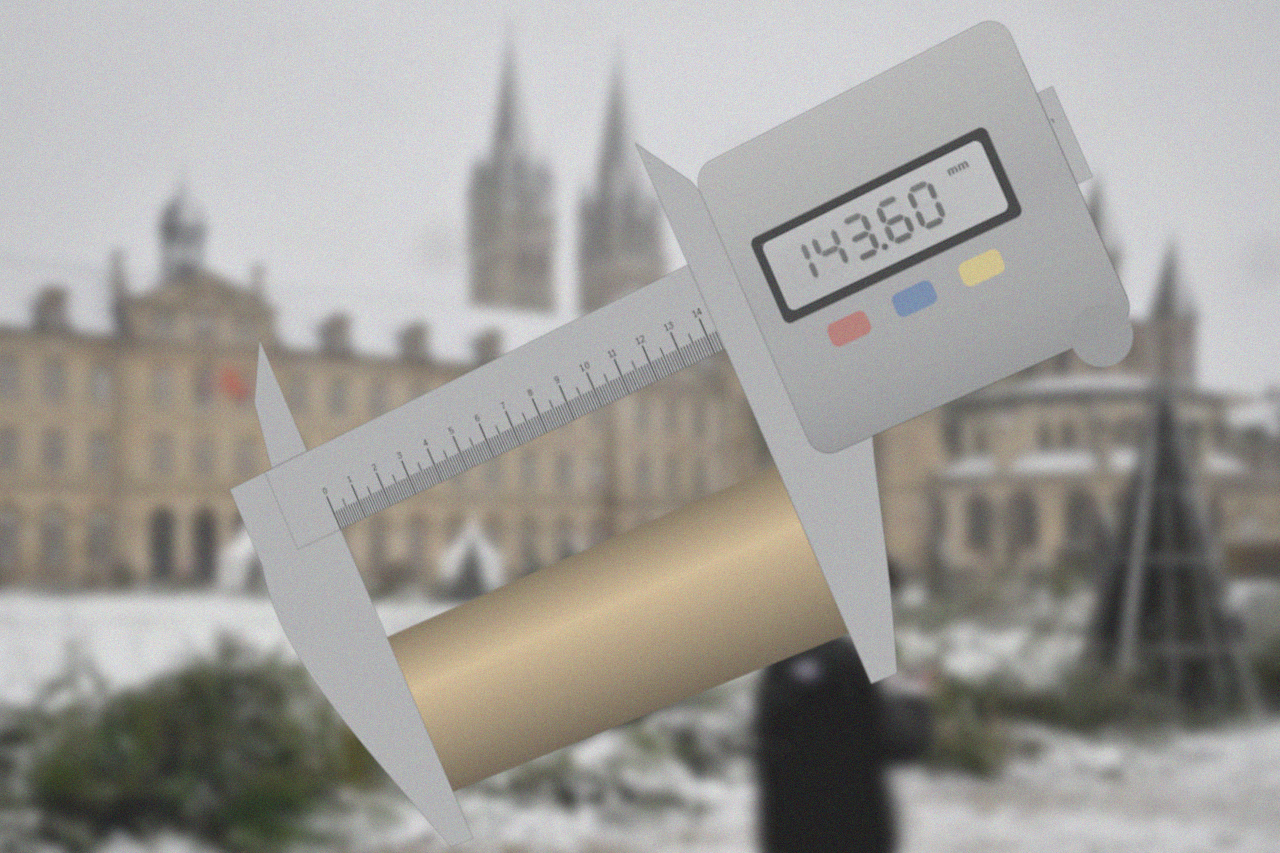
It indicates 143.60 mm
